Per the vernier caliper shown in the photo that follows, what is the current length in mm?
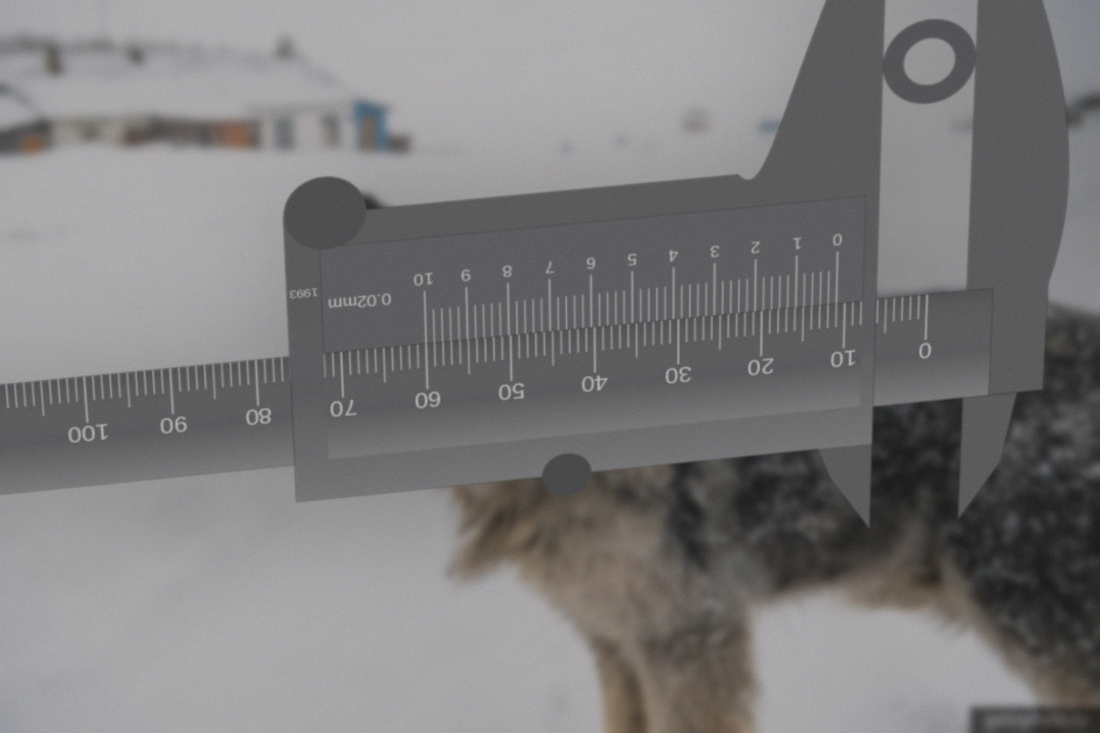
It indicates 11.0 mm
